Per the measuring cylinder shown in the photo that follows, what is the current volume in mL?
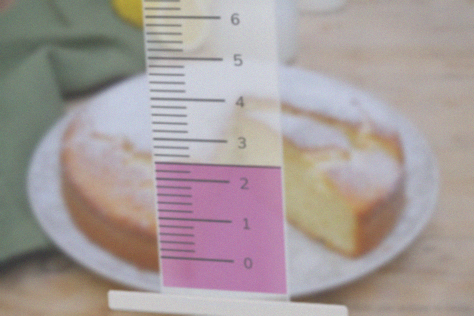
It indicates 2.4 mL
